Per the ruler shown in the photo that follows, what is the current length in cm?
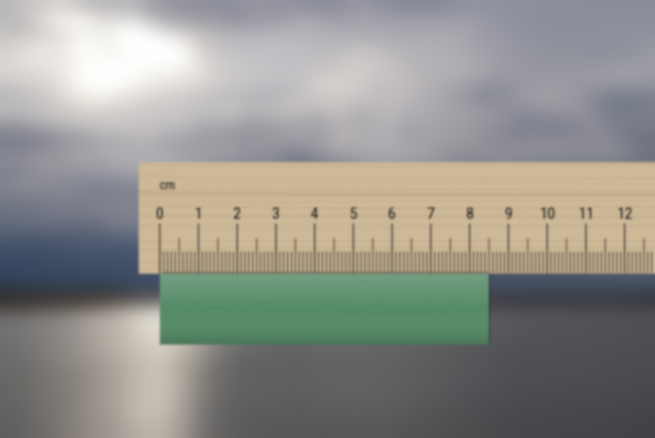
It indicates 8.5 cm
